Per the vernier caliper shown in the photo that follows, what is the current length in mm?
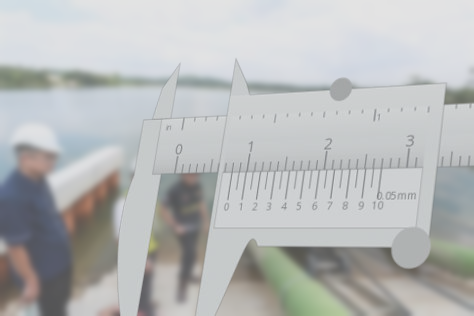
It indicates 8.0 mm
